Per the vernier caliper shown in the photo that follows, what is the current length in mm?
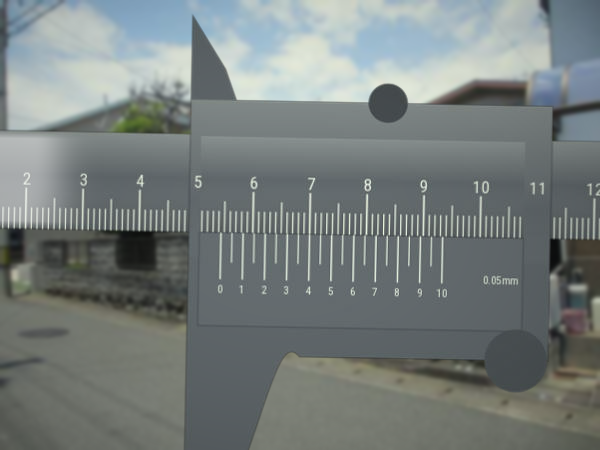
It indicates 54.4 mm
